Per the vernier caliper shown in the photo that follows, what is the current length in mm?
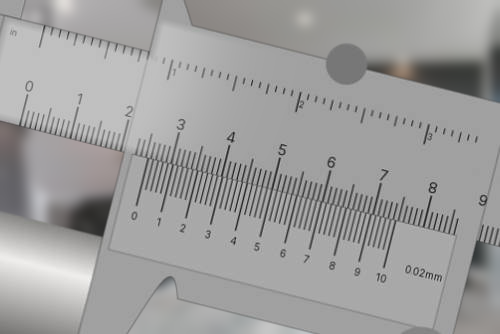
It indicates 25.5 mm
